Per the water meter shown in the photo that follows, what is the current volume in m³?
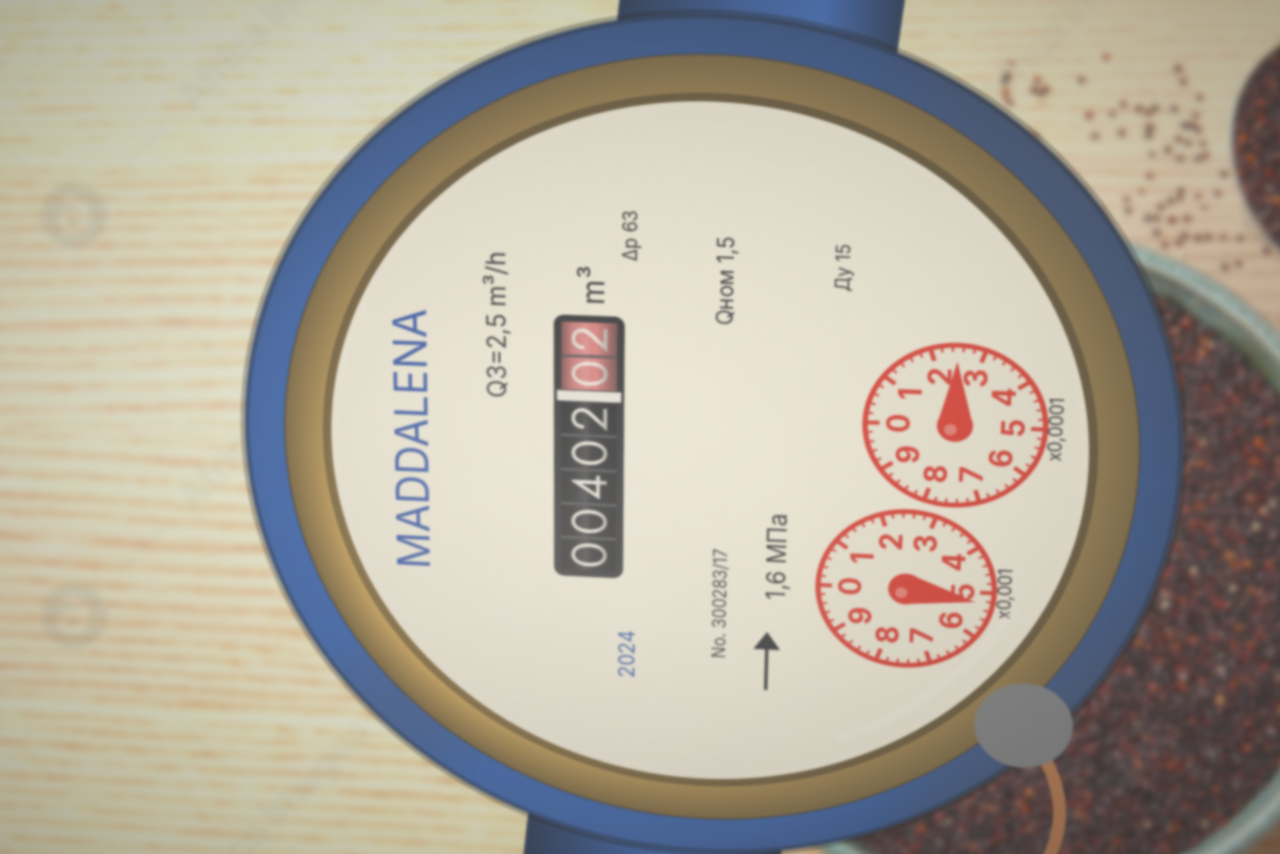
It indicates 402.0252 m³
